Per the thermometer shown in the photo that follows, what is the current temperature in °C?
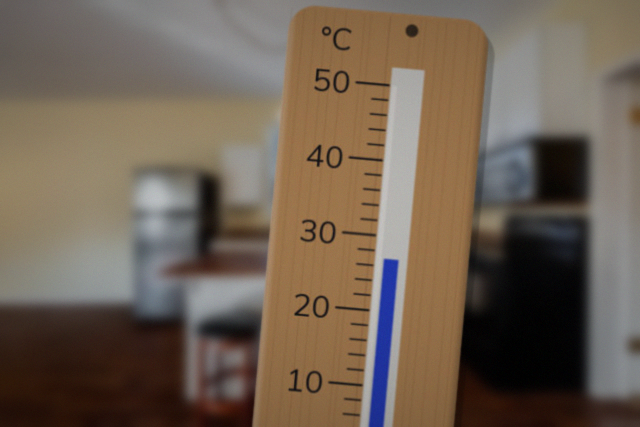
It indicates 27 °C
